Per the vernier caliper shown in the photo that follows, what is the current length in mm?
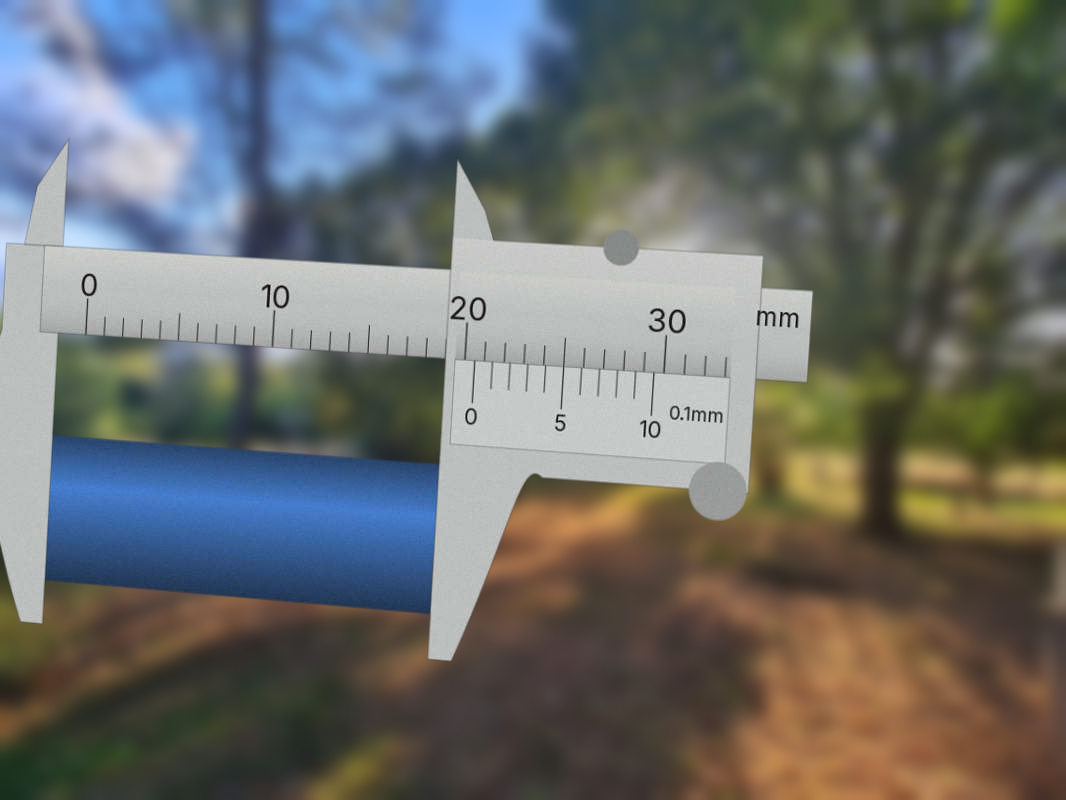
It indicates 20.5 mm
